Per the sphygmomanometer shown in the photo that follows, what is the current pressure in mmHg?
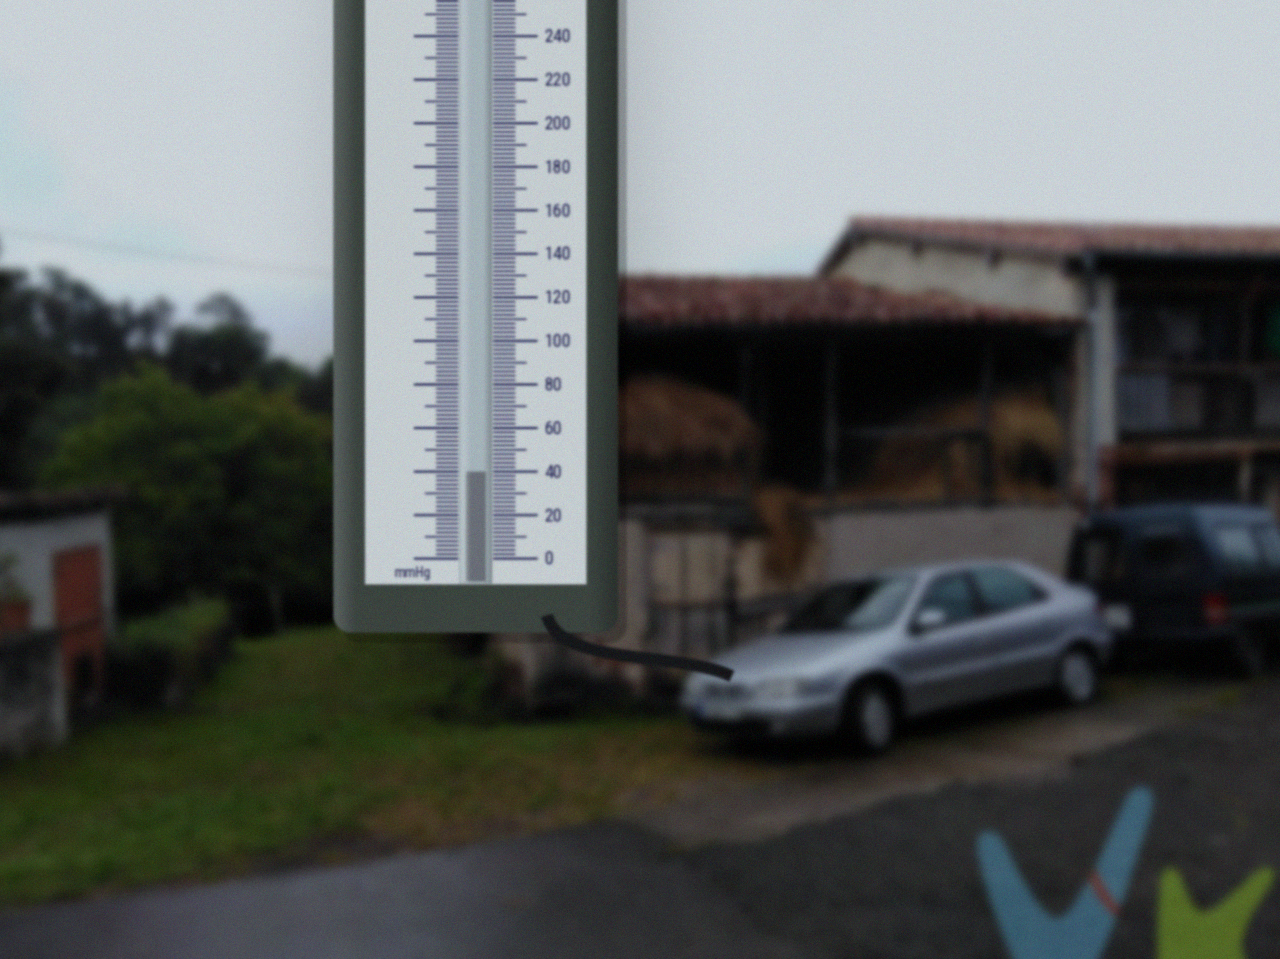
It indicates 40 mmHg
